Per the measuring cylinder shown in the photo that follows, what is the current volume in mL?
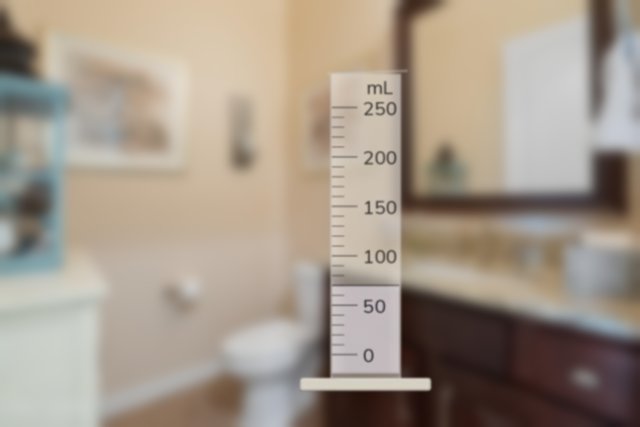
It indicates 70 mL
